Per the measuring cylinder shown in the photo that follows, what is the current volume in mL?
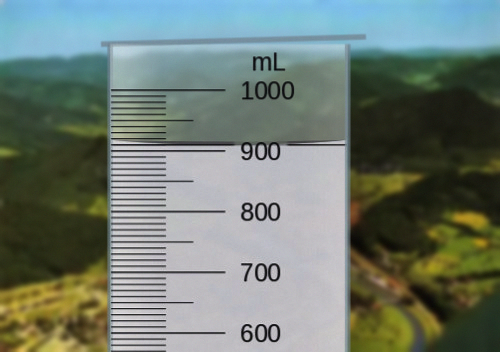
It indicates 910 mL
